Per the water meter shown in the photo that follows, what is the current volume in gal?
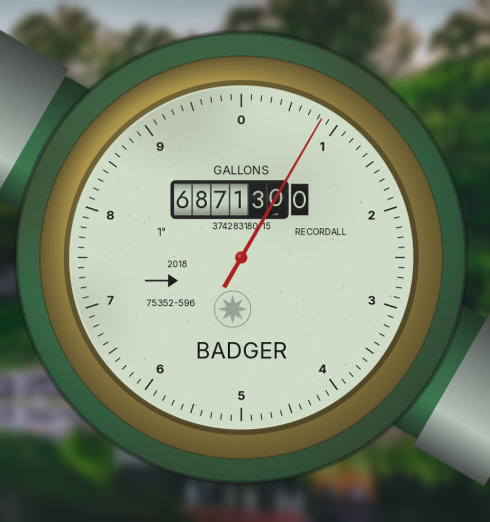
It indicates 6871300.8 gal
